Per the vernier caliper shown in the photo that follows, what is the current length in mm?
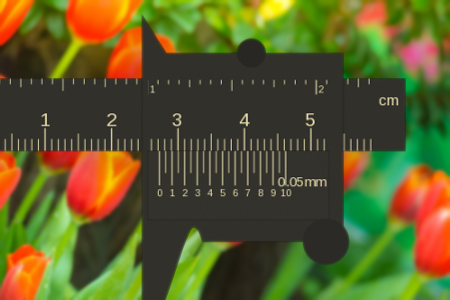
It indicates 27.2 mm
